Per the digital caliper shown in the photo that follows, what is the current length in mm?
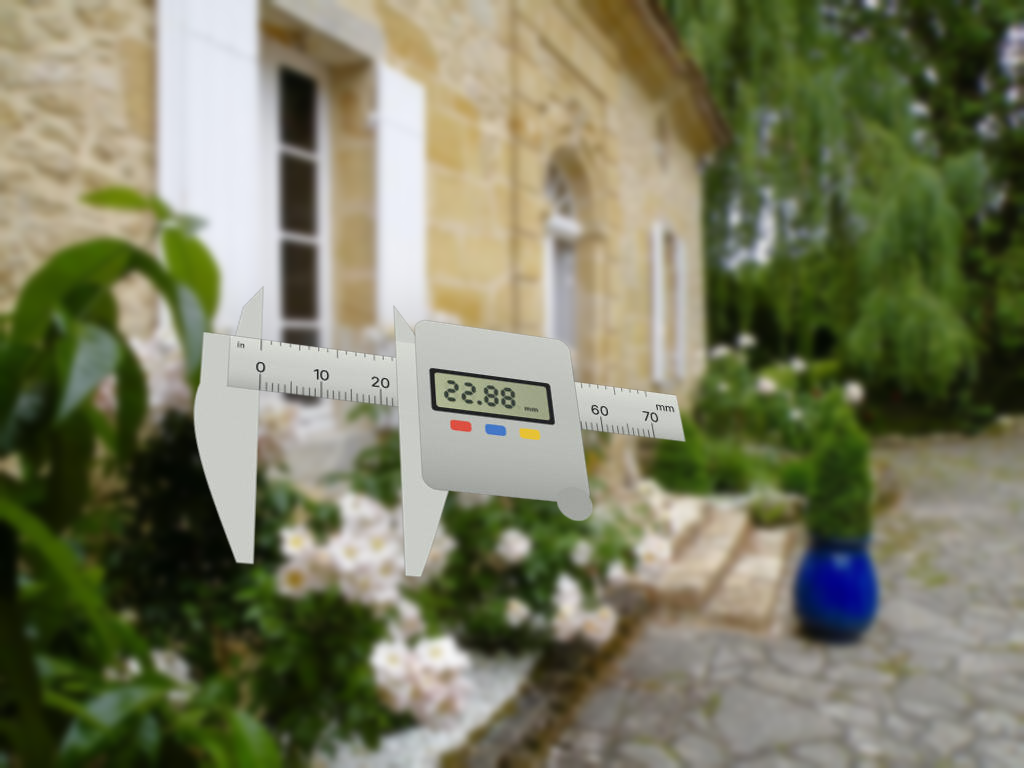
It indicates 22.88 mm
